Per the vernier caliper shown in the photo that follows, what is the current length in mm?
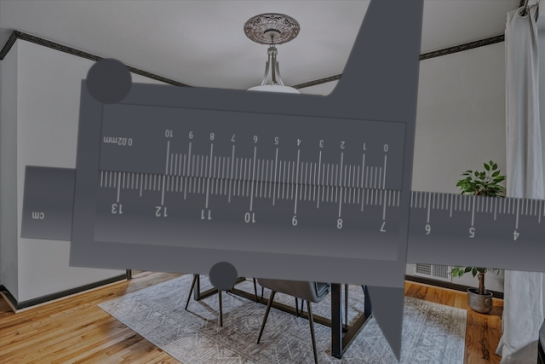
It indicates 70.5 mm
